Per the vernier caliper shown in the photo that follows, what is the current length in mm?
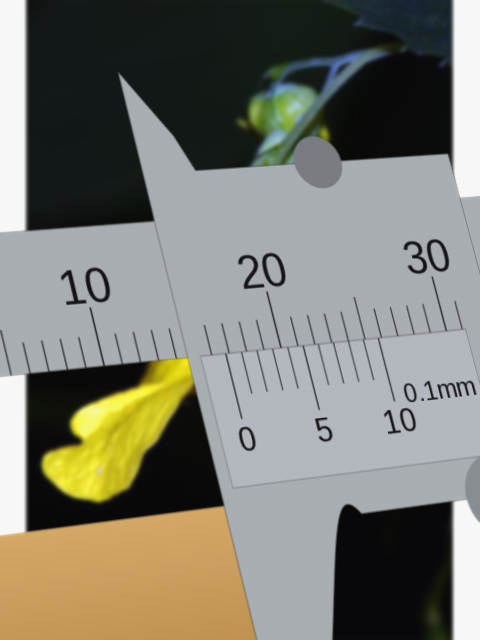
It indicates 16.8 mm
